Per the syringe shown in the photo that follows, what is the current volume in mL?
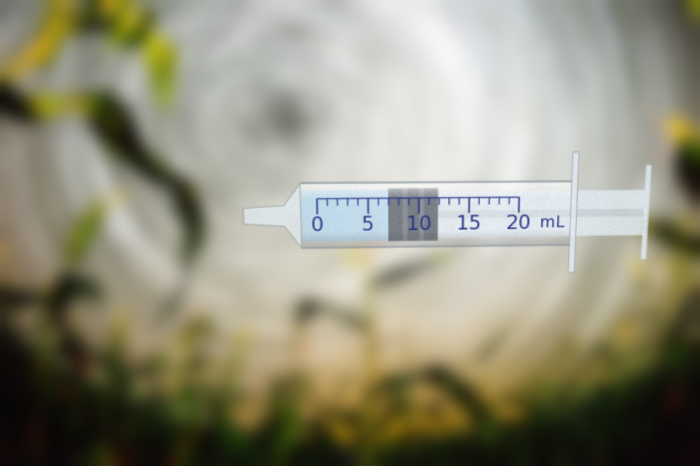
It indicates 7 mL
